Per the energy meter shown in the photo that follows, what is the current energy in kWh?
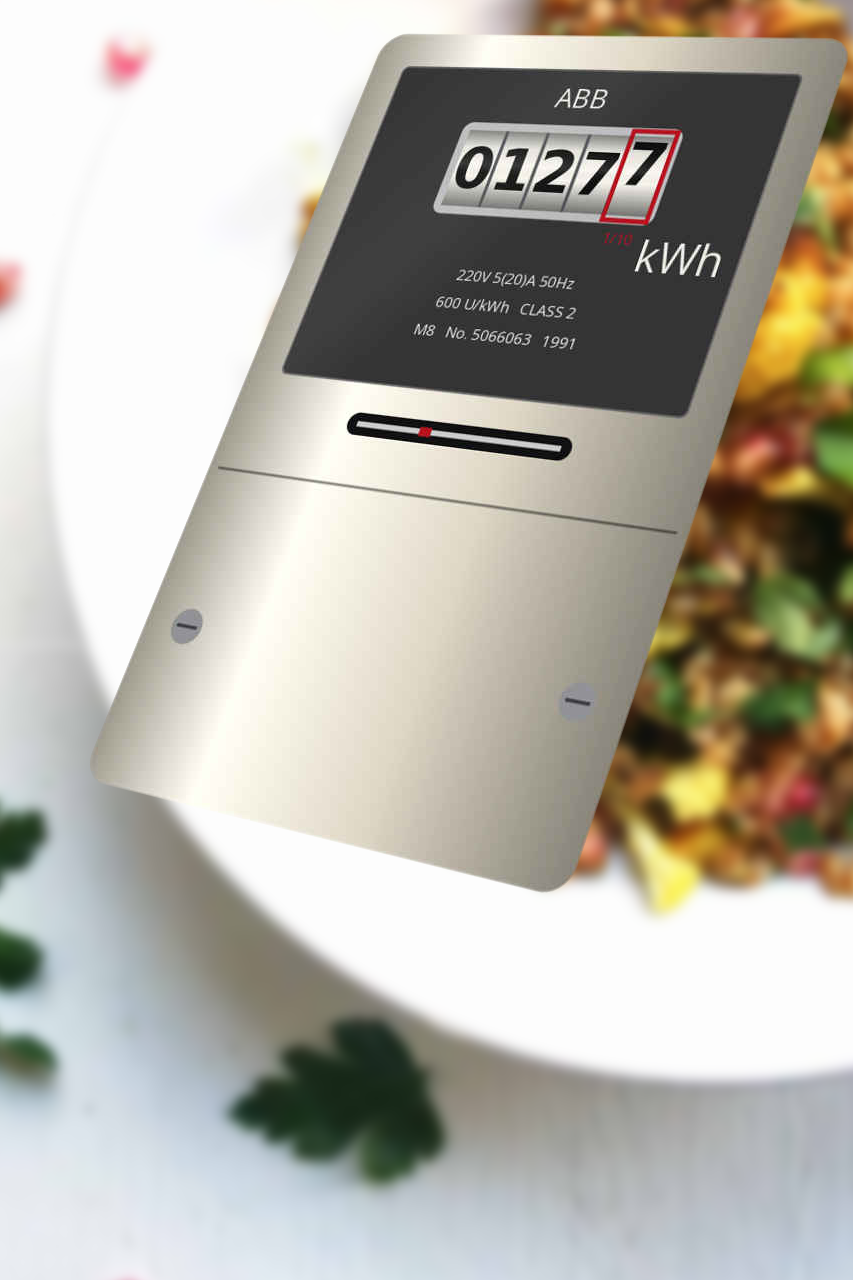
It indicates 127.7 kWh
